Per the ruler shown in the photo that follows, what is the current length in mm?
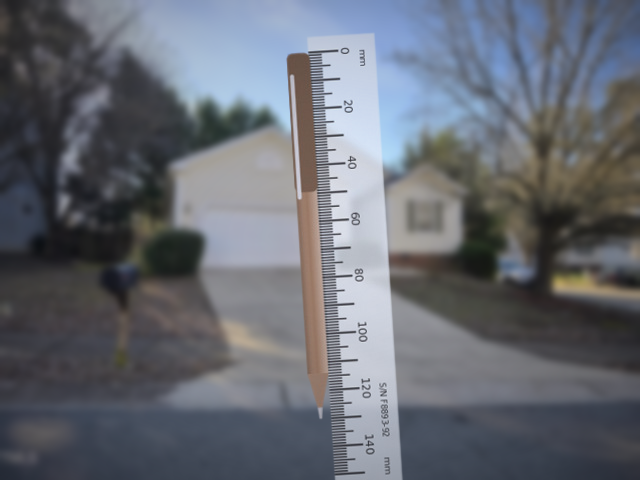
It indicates 130 mm
